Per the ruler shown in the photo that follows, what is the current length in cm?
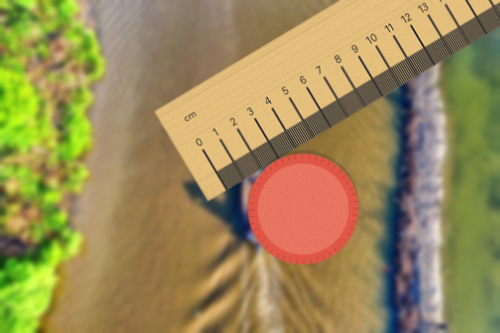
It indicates 5.5 cm
